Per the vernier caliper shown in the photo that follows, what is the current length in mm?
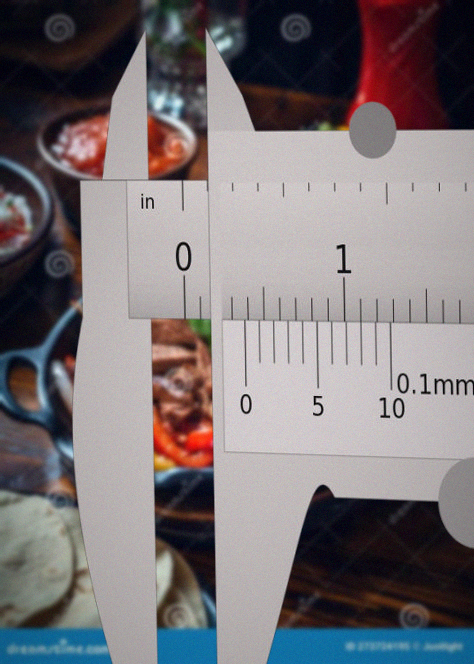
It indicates 3.8 mm
